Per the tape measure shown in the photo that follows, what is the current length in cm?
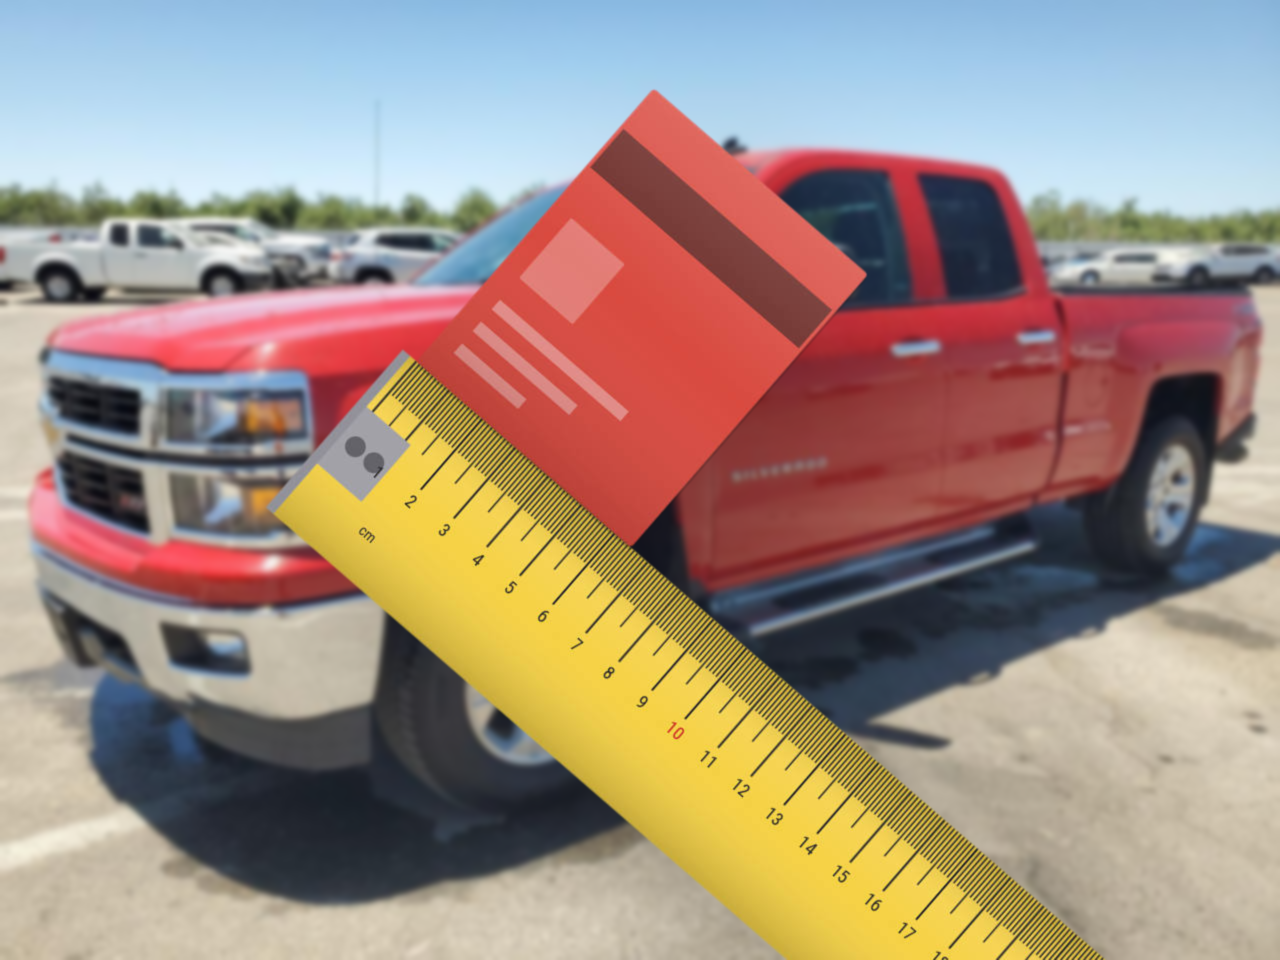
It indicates 6.5 cm
